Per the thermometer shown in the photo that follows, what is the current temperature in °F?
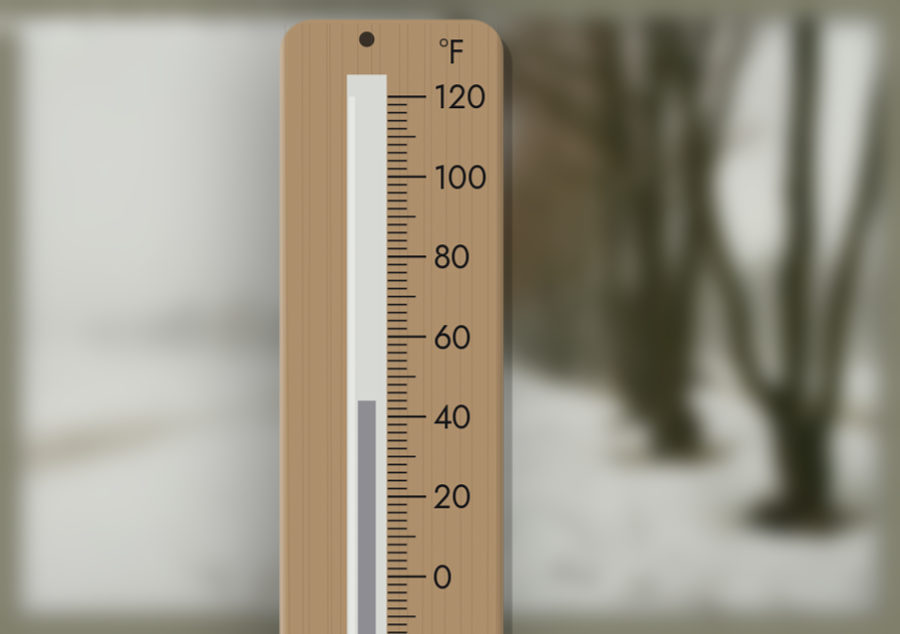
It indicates 44 °F
